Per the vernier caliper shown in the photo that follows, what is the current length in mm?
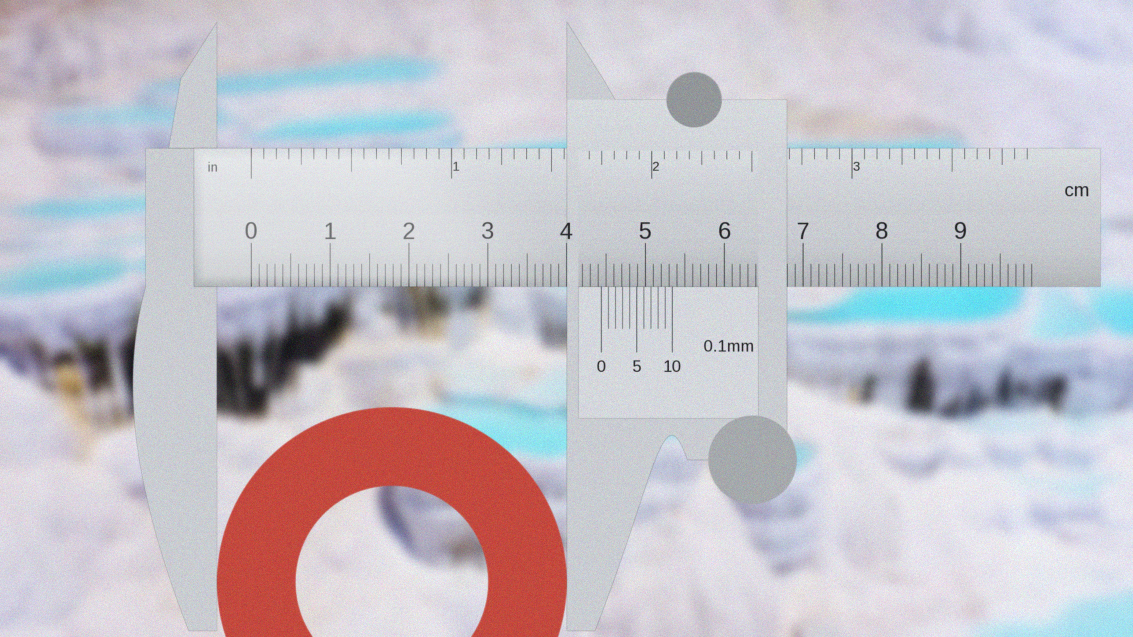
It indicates 44.4 mm
